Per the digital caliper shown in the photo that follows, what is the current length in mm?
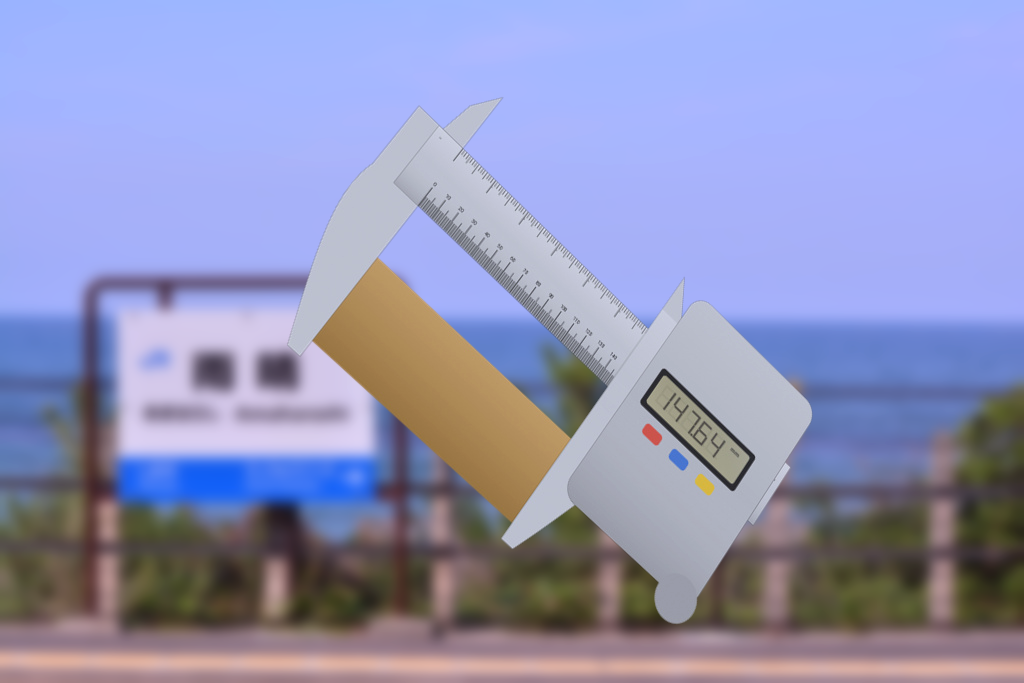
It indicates 147.64 mm
